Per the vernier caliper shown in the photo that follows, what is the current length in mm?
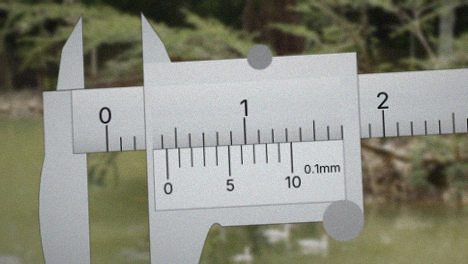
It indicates 4.3 mm
